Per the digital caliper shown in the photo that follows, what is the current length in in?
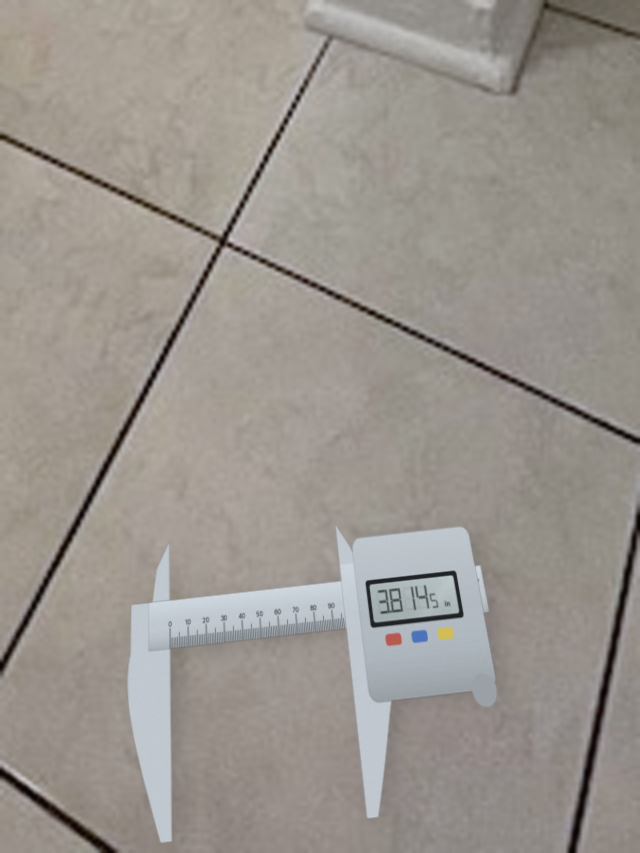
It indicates 3.8145 in
